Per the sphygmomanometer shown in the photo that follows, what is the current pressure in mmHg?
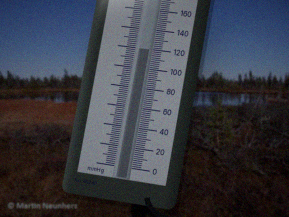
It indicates 120 mmHg
